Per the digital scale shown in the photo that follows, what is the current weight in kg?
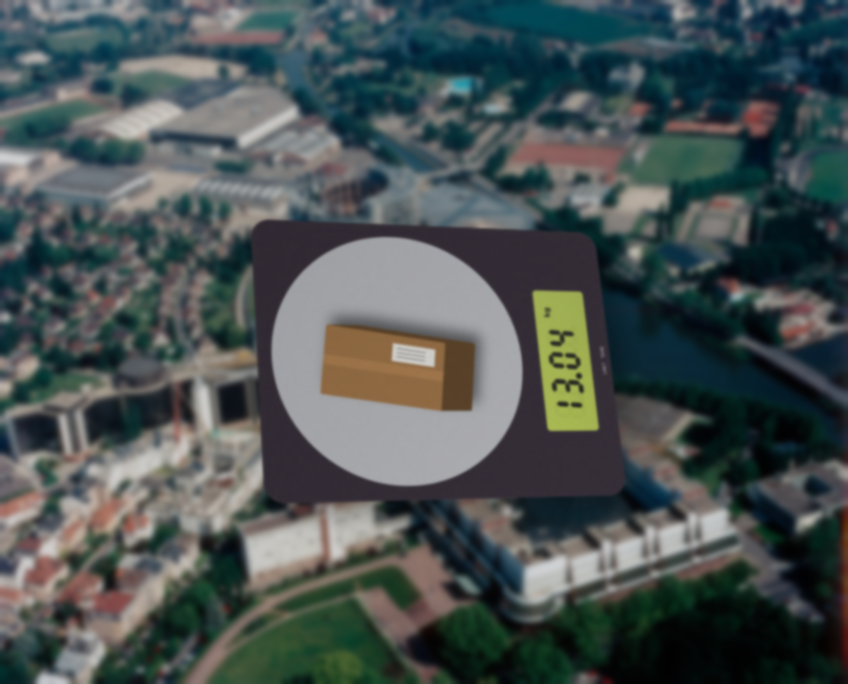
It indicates 13.04 kg
